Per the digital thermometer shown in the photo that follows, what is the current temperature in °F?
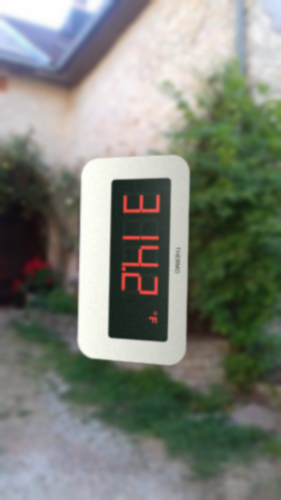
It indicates 314.2 °F
